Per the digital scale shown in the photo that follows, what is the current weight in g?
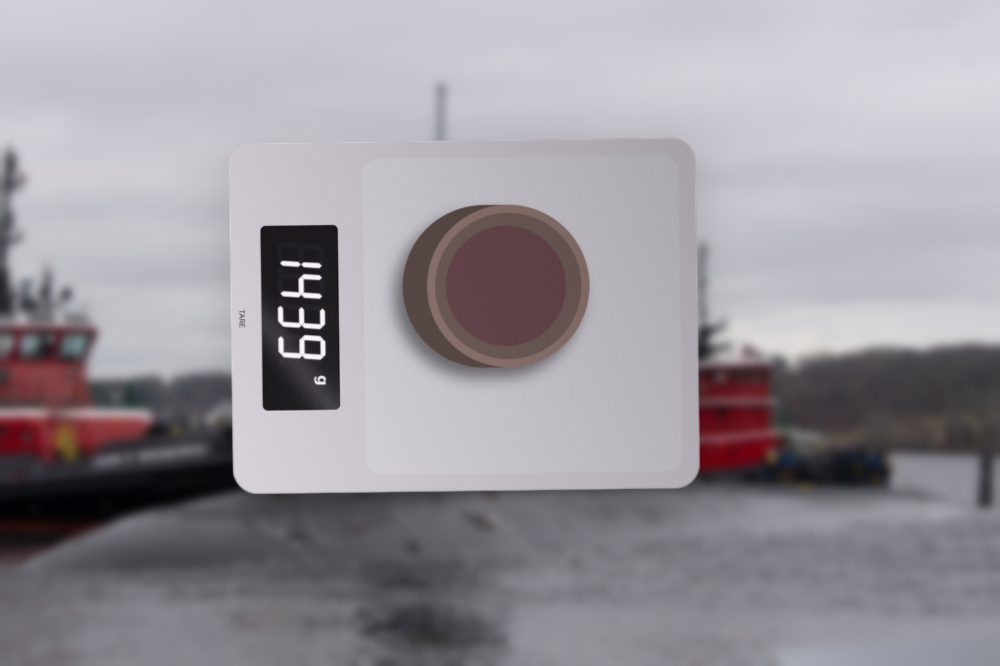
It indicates 1439 g
